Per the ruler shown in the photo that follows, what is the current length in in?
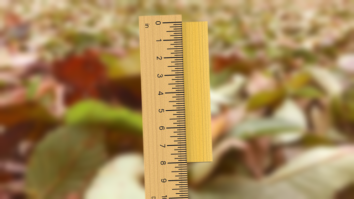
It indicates 8 in
